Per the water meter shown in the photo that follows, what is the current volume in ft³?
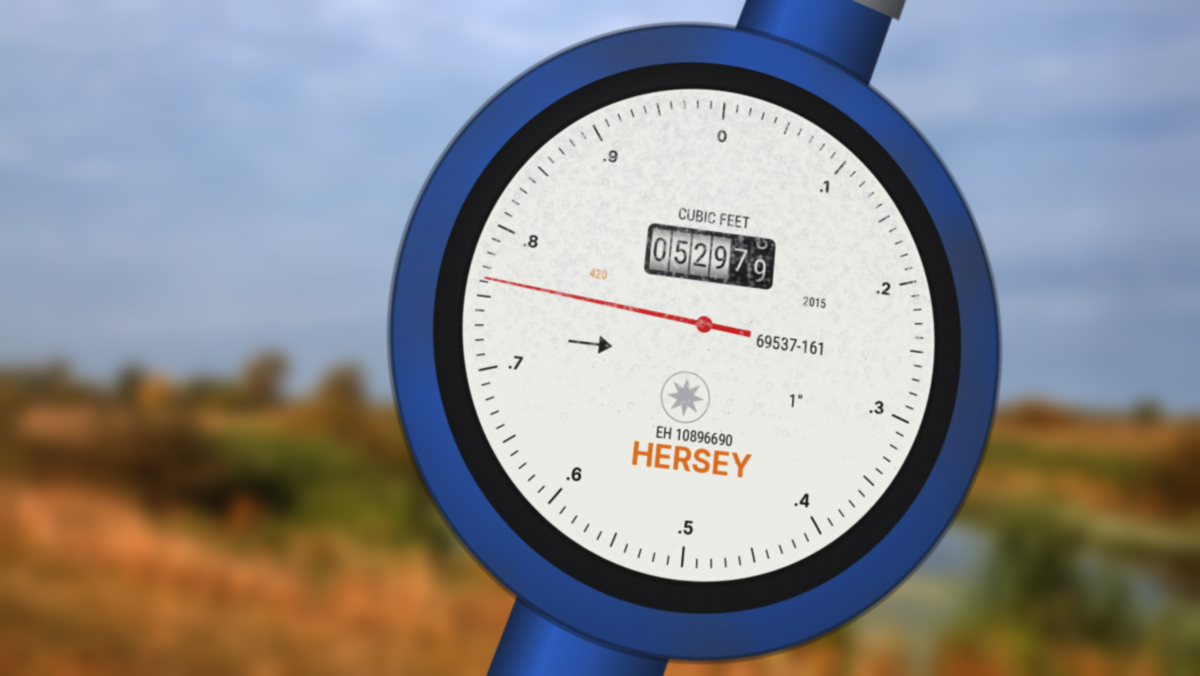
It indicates 52978.76 ft³
